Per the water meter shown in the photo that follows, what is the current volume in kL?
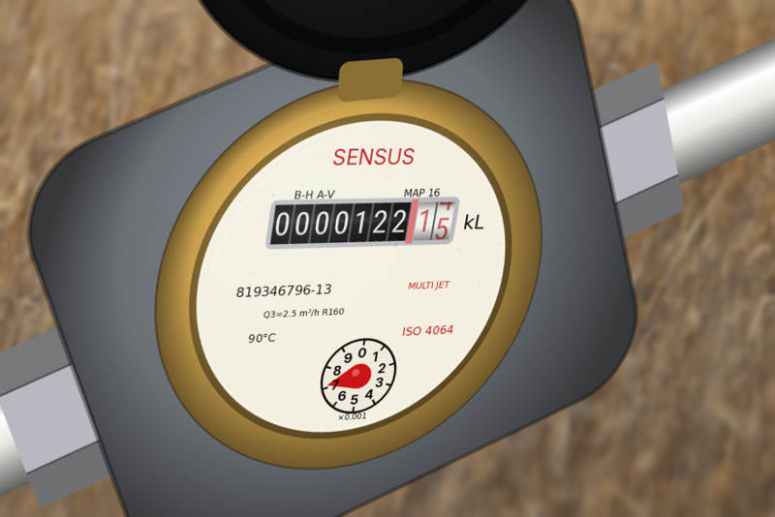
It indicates 122.147 kL
